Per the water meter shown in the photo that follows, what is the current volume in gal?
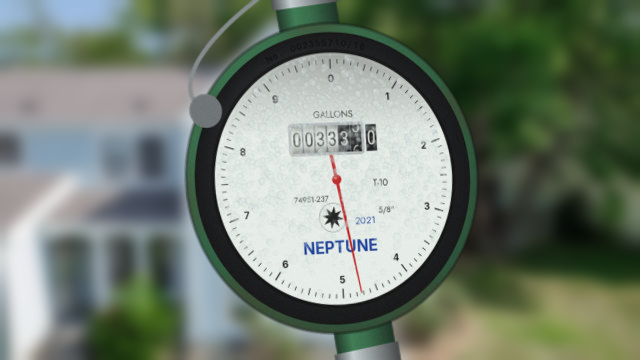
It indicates 33354.7 gal
